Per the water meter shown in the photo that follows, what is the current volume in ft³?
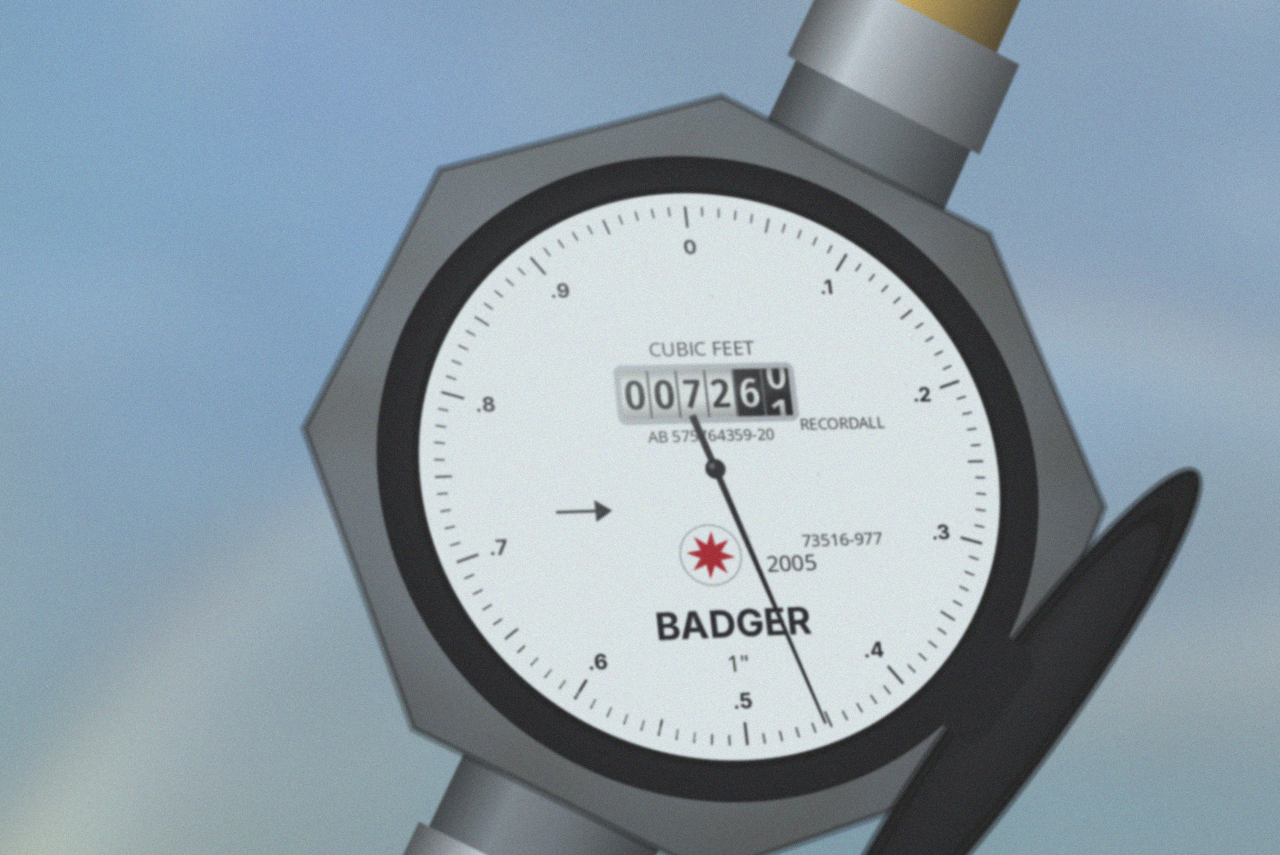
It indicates 7260.45 ft³
